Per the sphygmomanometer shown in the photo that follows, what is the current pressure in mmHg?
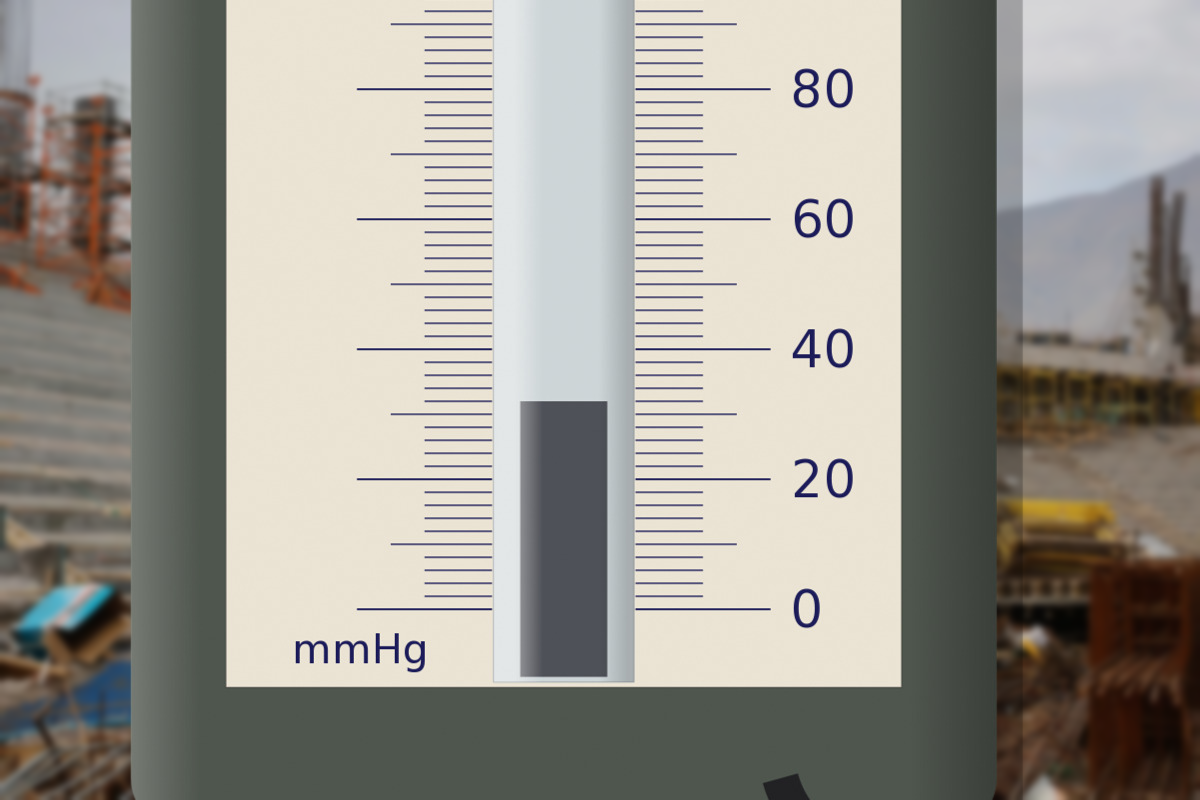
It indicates 32 mmHg
